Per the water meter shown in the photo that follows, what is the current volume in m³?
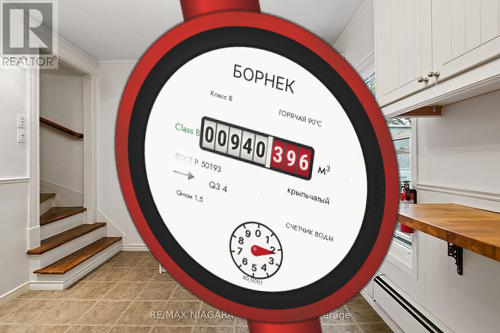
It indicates 940.3962 m³
